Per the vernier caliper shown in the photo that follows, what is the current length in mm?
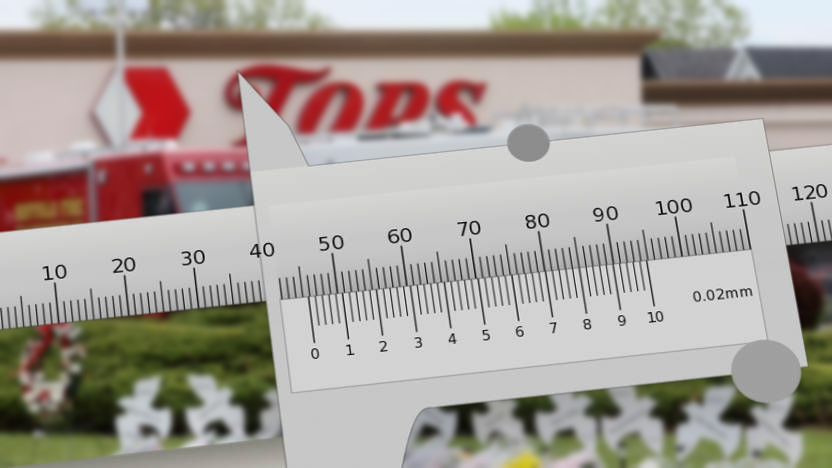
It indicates 45.8 mm
